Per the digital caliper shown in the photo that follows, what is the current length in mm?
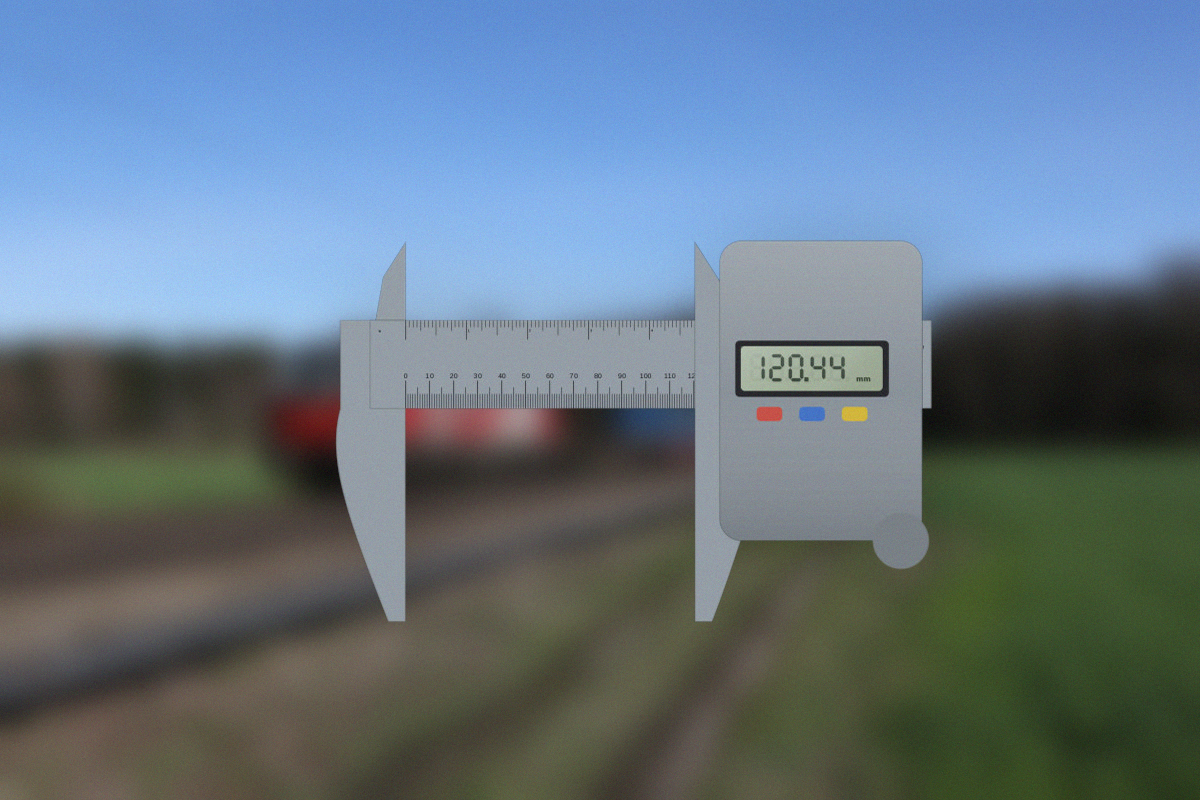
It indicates 120.44 mm
